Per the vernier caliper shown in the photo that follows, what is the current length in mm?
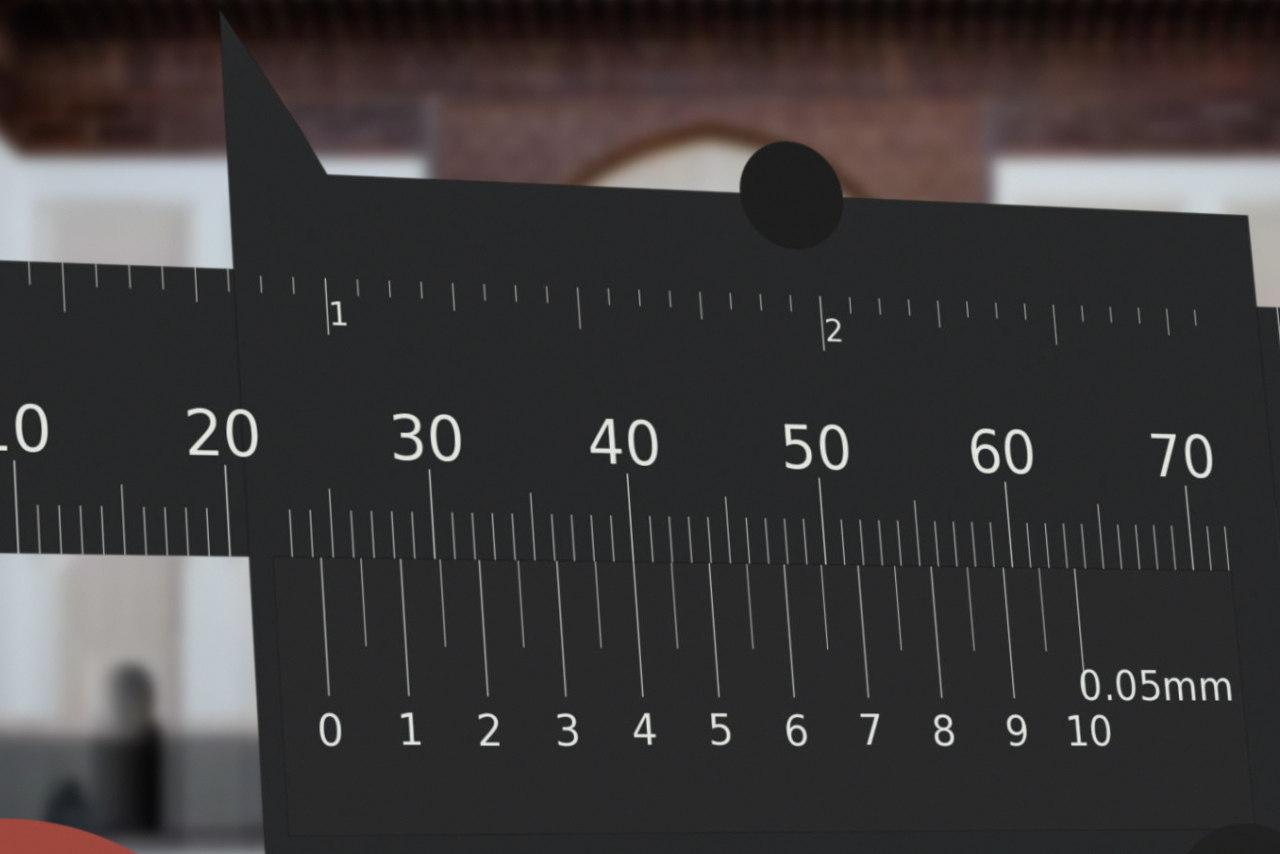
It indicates 24.4 mm
